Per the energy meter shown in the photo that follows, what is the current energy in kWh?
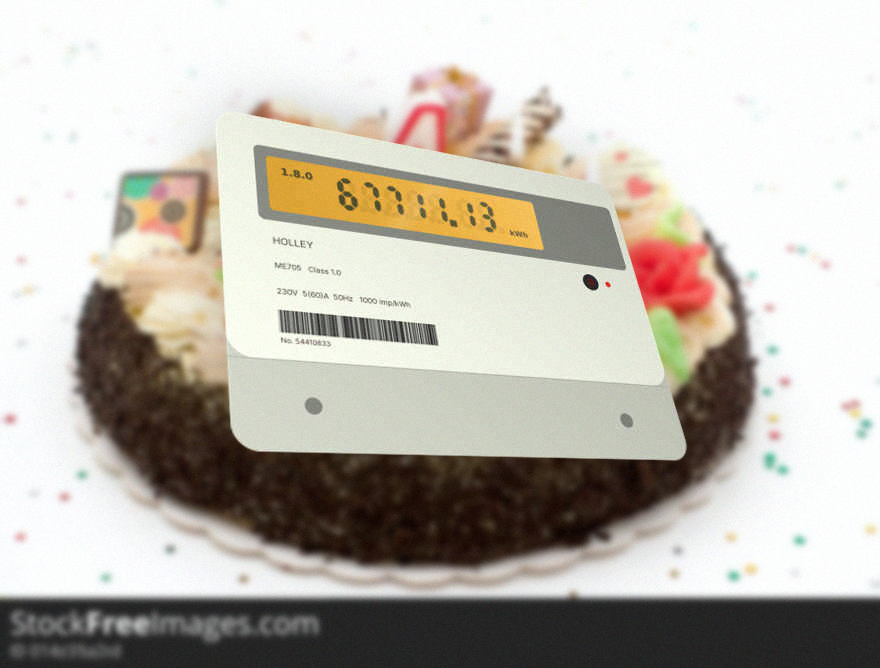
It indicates 67711.13 kWh
